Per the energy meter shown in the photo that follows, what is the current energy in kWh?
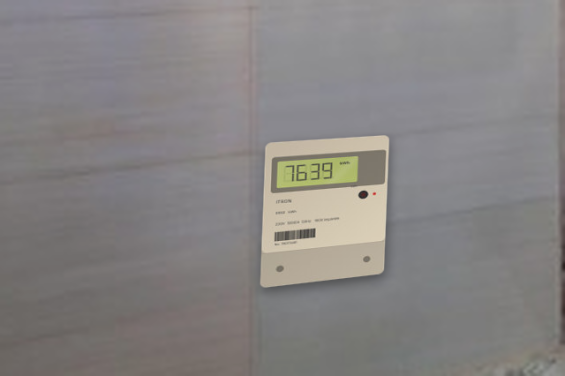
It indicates 7639 kWh
